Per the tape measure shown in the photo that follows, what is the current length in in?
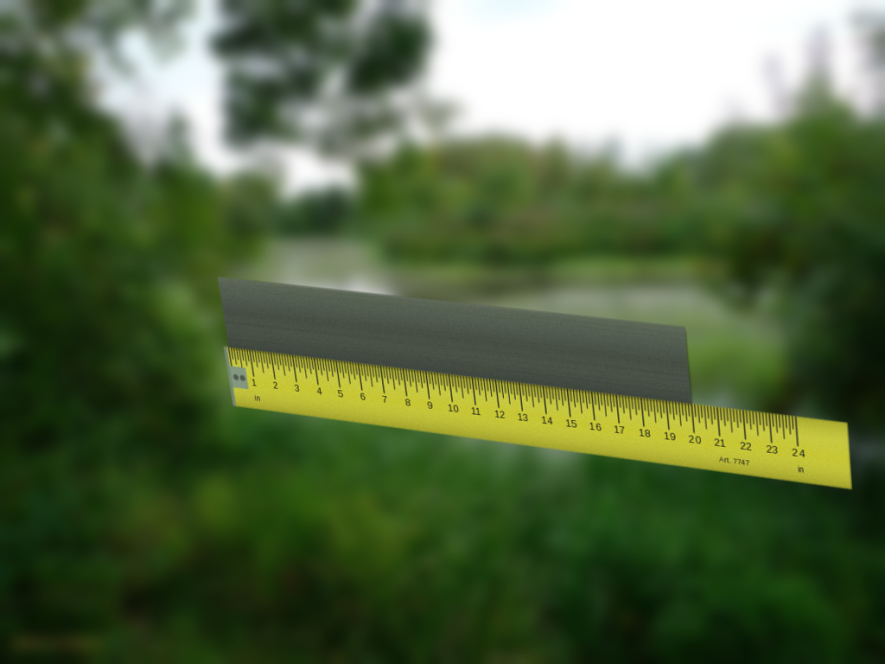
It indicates 20 in
